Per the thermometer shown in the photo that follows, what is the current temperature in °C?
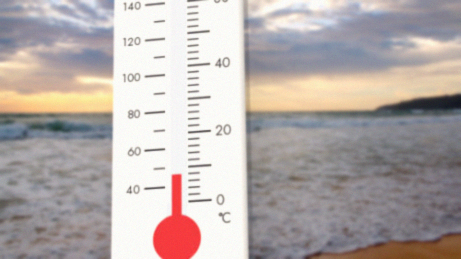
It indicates 8 °C
